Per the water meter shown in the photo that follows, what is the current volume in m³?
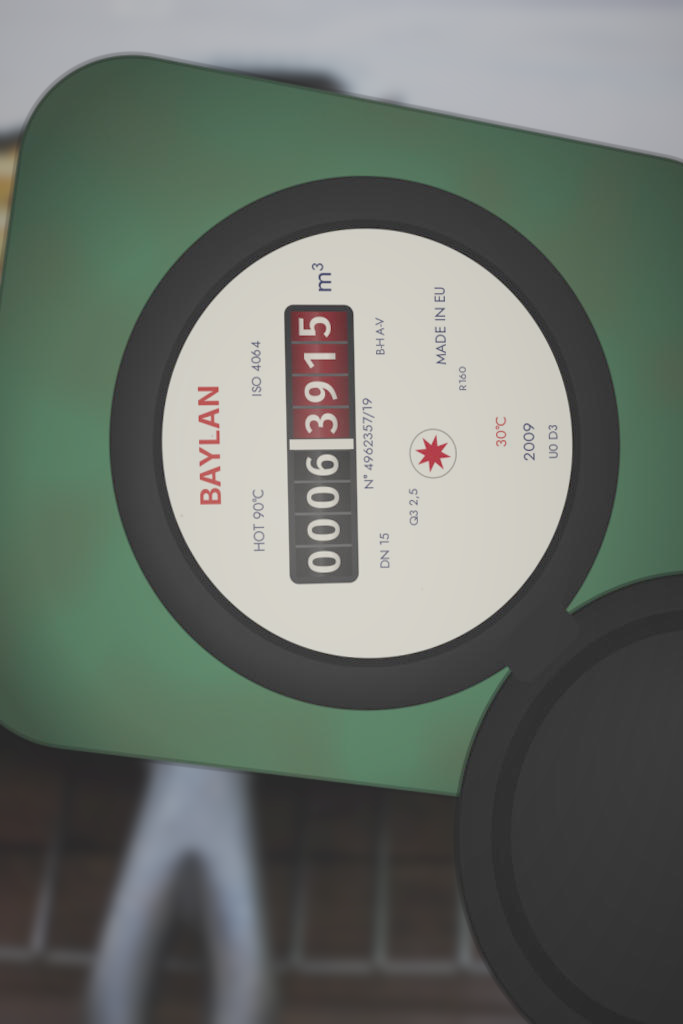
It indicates 6.3915 m³
